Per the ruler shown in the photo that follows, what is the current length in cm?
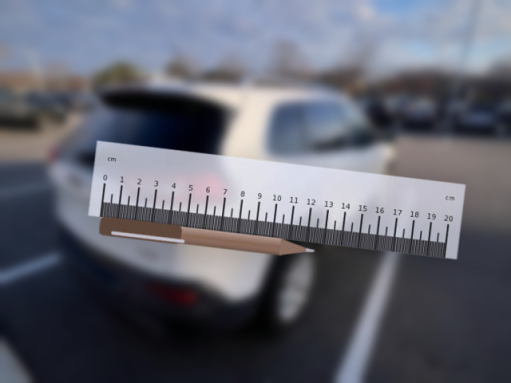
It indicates 12.5 cm
